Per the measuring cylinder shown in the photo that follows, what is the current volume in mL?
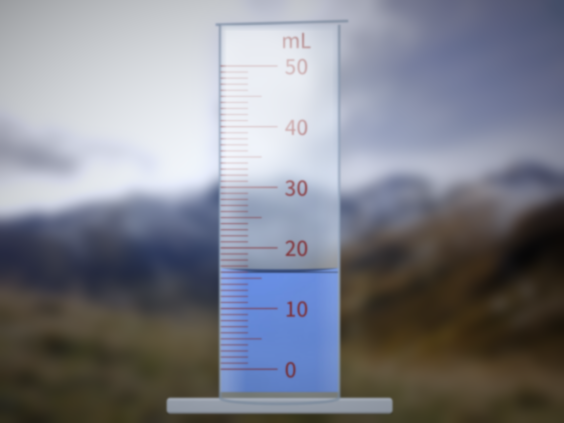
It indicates 16 mL
